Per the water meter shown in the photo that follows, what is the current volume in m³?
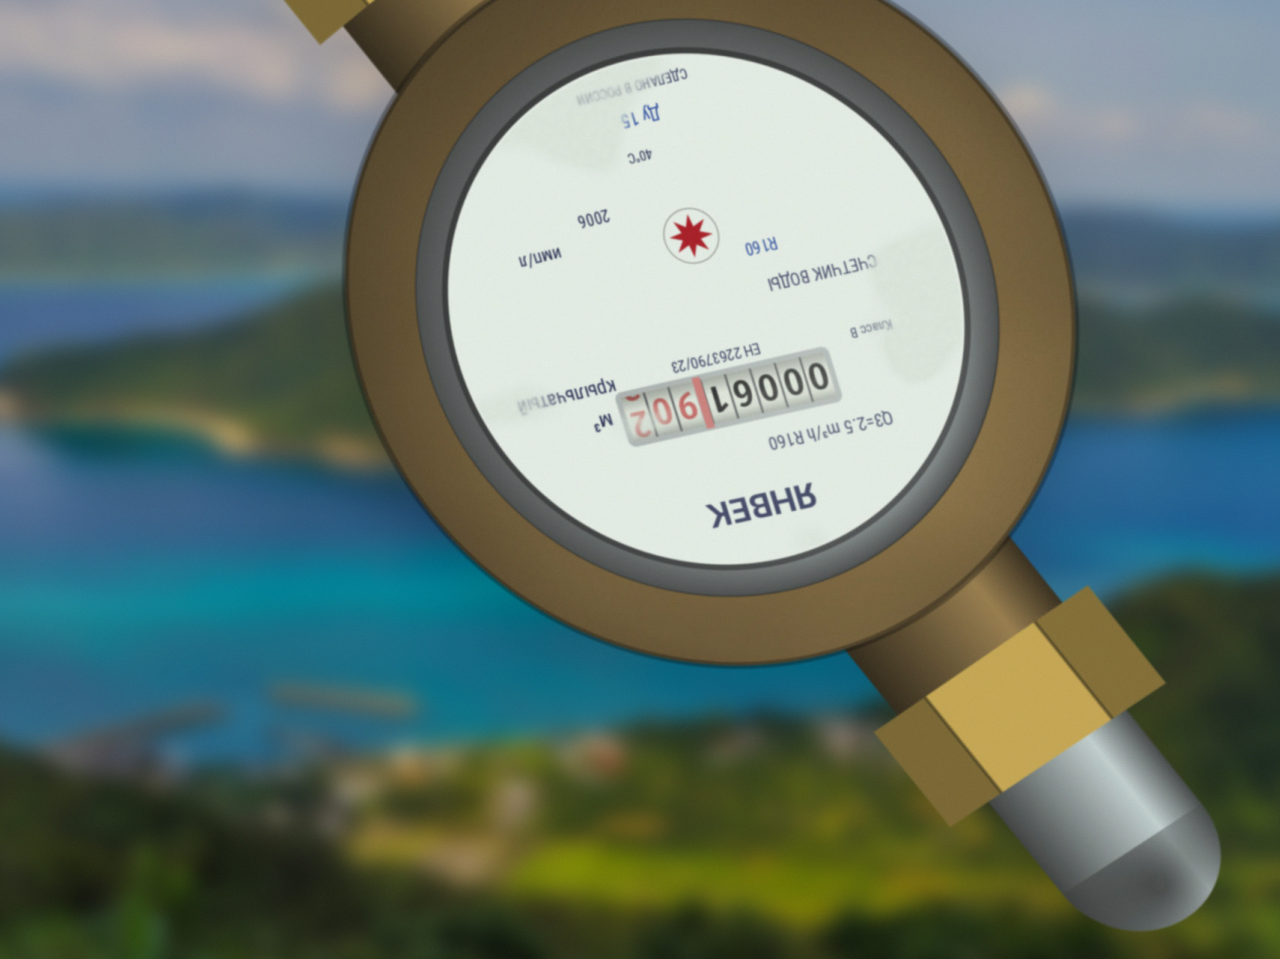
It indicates 61.902 m³
